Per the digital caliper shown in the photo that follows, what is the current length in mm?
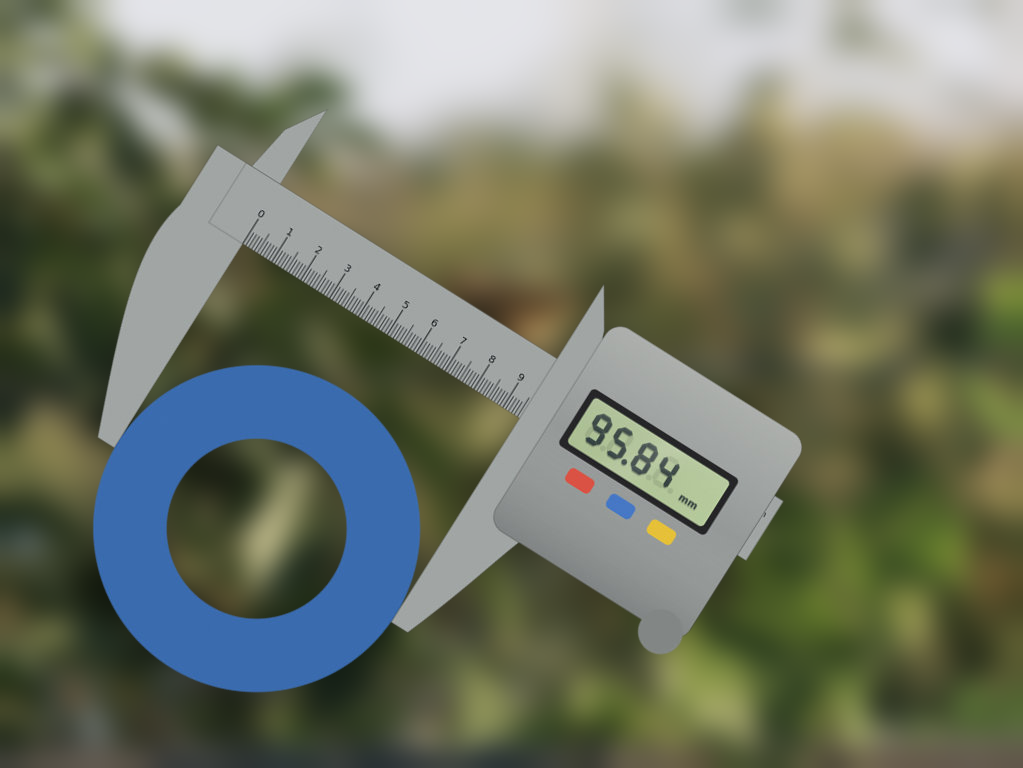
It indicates 95.84 mm
